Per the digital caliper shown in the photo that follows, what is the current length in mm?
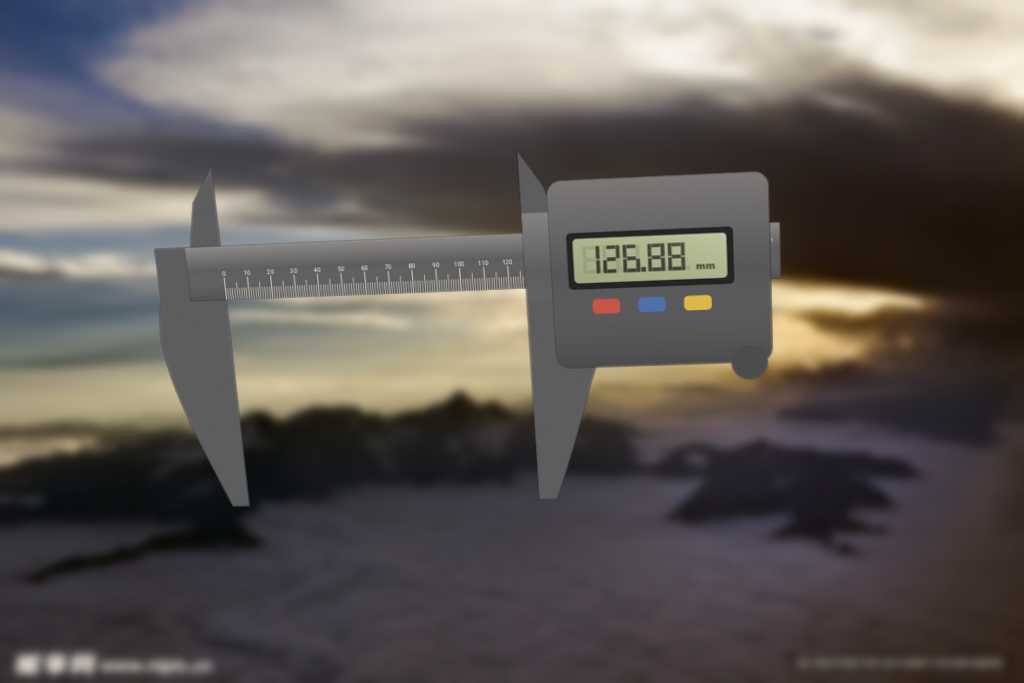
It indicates 126.88 mm
